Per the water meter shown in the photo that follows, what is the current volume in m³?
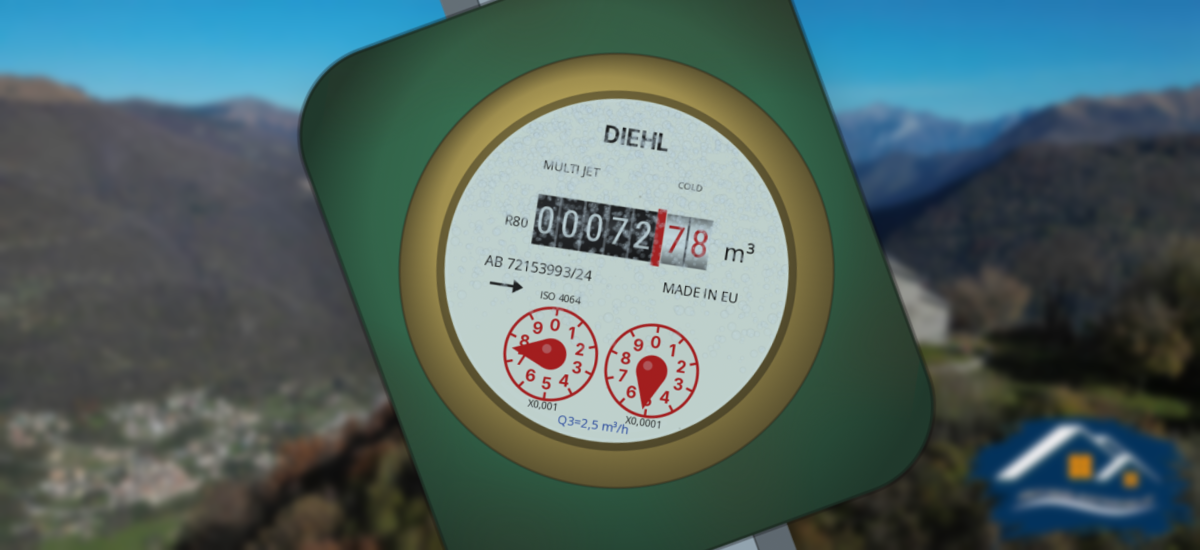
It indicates 72.7875 m³
